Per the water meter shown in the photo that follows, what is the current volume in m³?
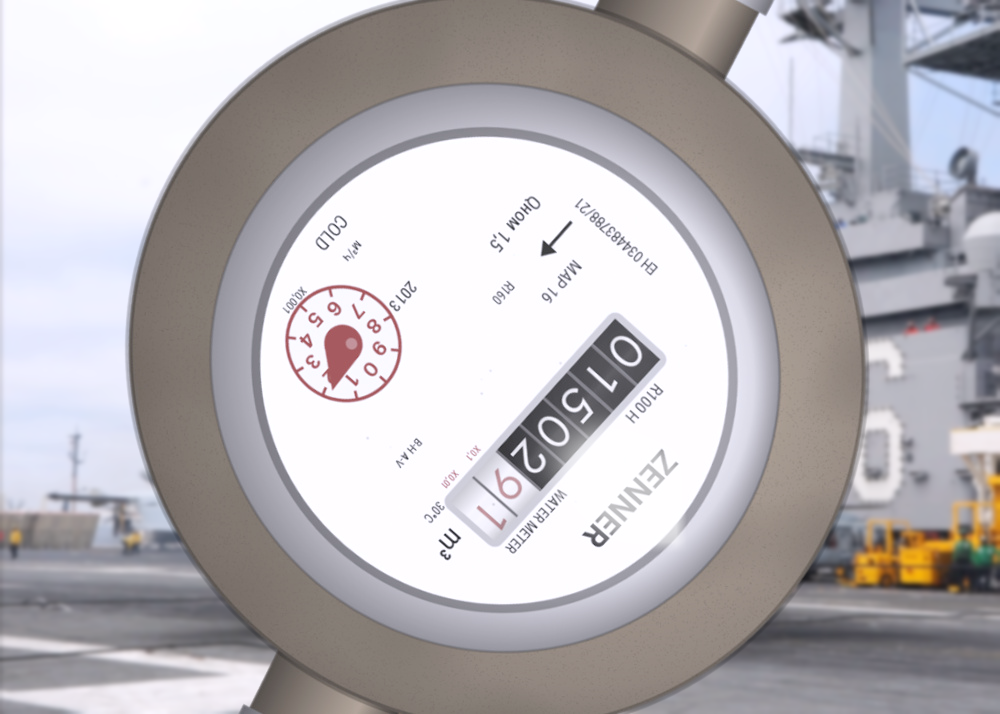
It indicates 1502.911 m³
